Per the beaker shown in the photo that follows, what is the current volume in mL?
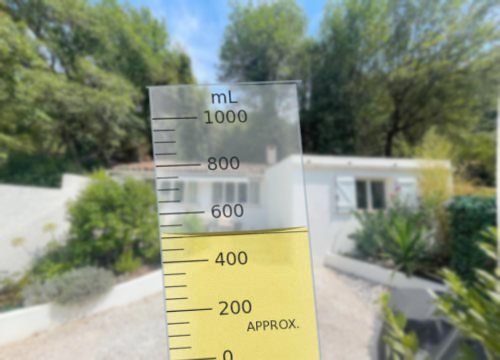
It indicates 500 mL
